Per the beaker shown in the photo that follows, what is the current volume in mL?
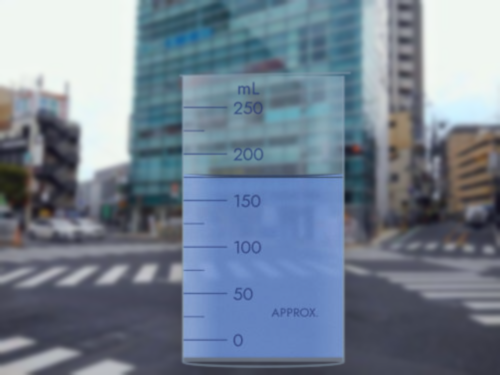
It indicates 175 mL
